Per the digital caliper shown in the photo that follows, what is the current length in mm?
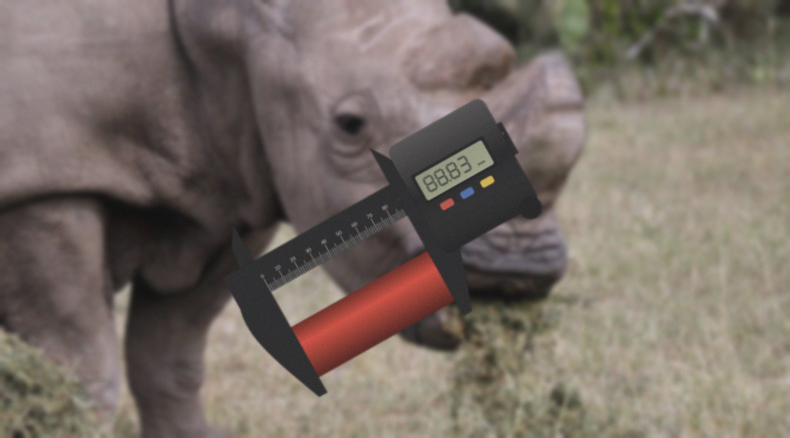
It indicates 88.83 mm
